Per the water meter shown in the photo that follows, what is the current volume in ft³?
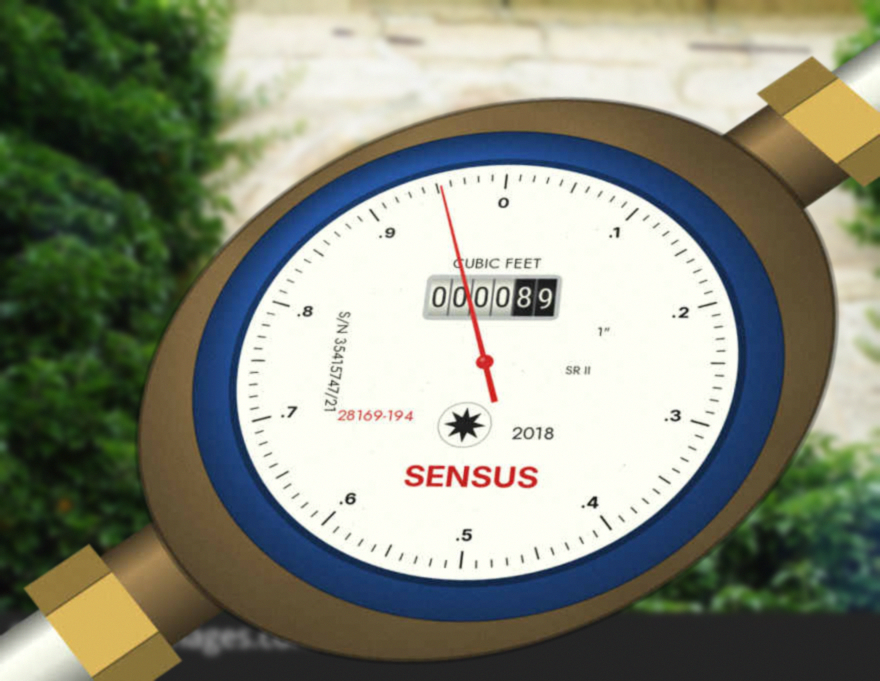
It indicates 88.95 ft³
